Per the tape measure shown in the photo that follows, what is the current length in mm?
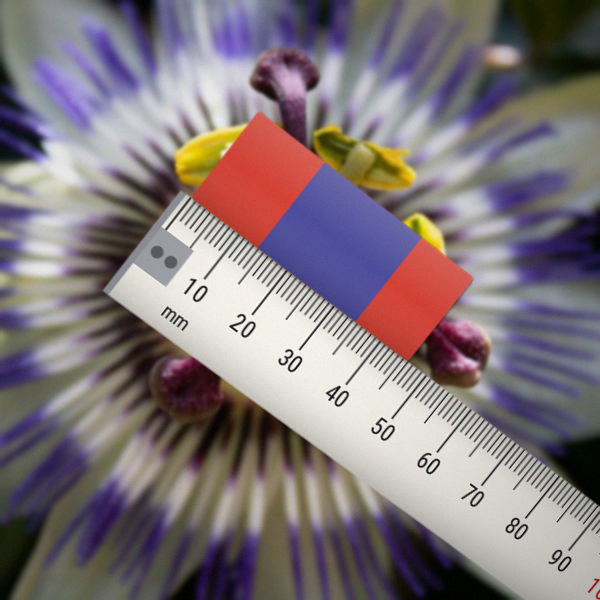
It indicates 46 mm
